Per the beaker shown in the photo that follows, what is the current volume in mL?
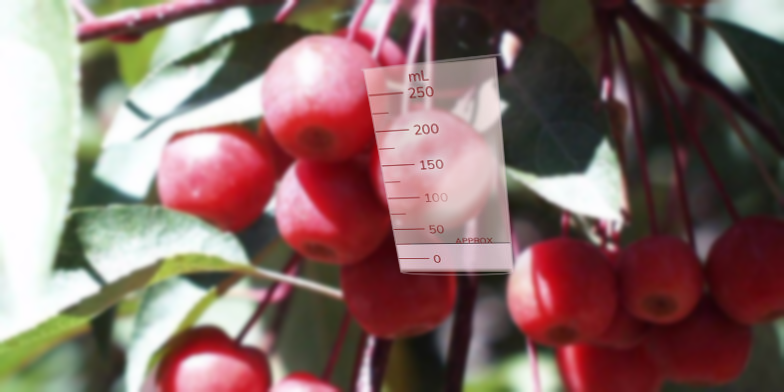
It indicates 25 mL
